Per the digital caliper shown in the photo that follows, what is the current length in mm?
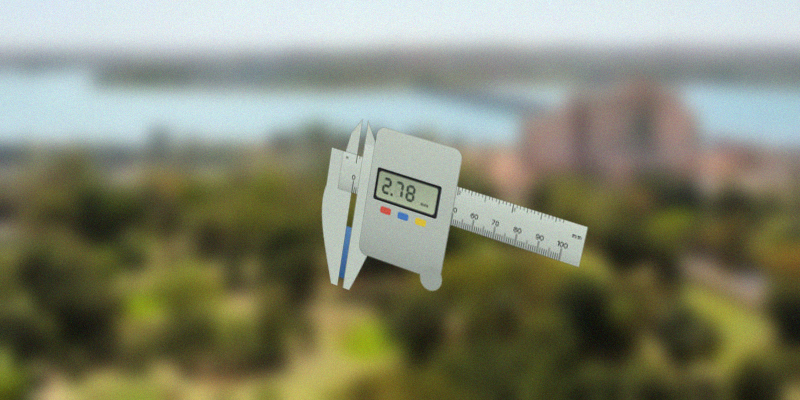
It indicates 2.78 mm
